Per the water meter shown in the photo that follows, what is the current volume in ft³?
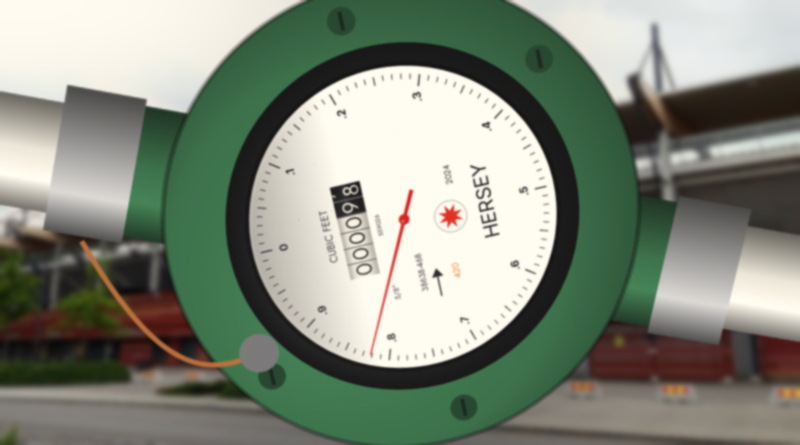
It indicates 97.82 ft³
